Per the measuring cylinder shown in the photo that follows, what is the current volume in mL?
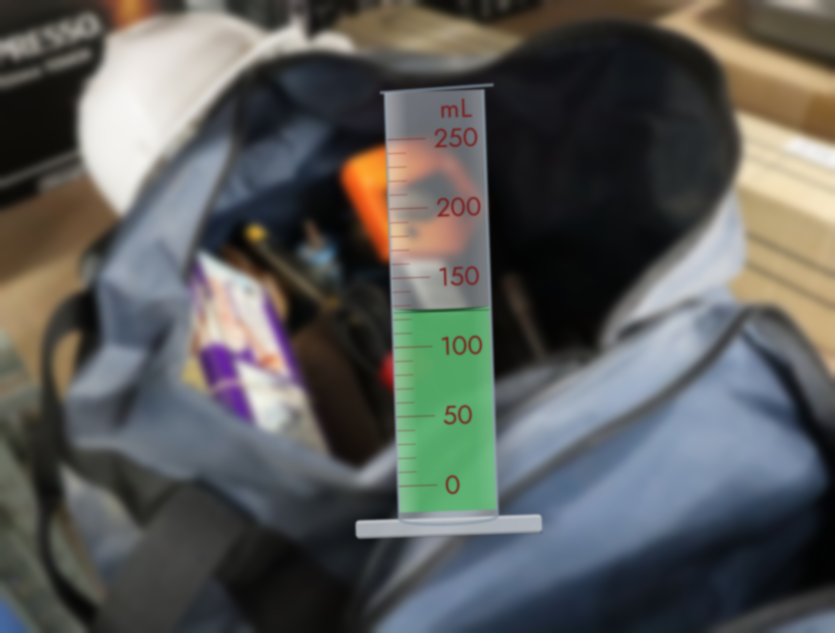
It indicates 125 mL
